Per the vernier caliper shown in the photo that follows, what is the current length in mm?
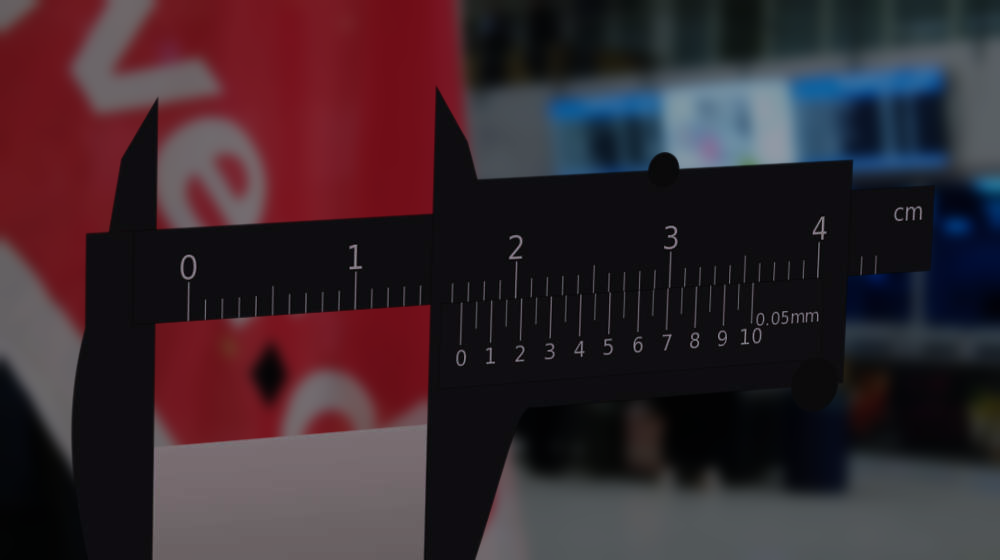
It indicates 16.6 mm
